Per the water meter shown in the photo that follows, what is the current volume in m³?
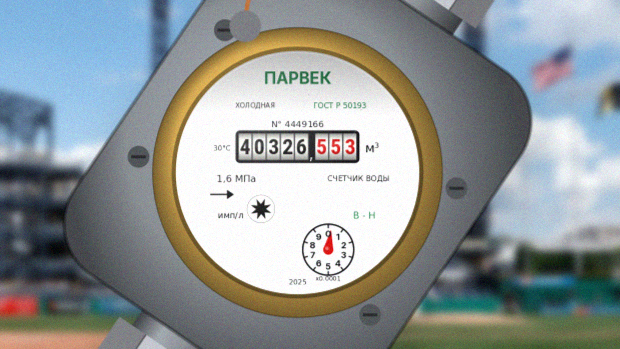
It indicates 40326.5530 m³
